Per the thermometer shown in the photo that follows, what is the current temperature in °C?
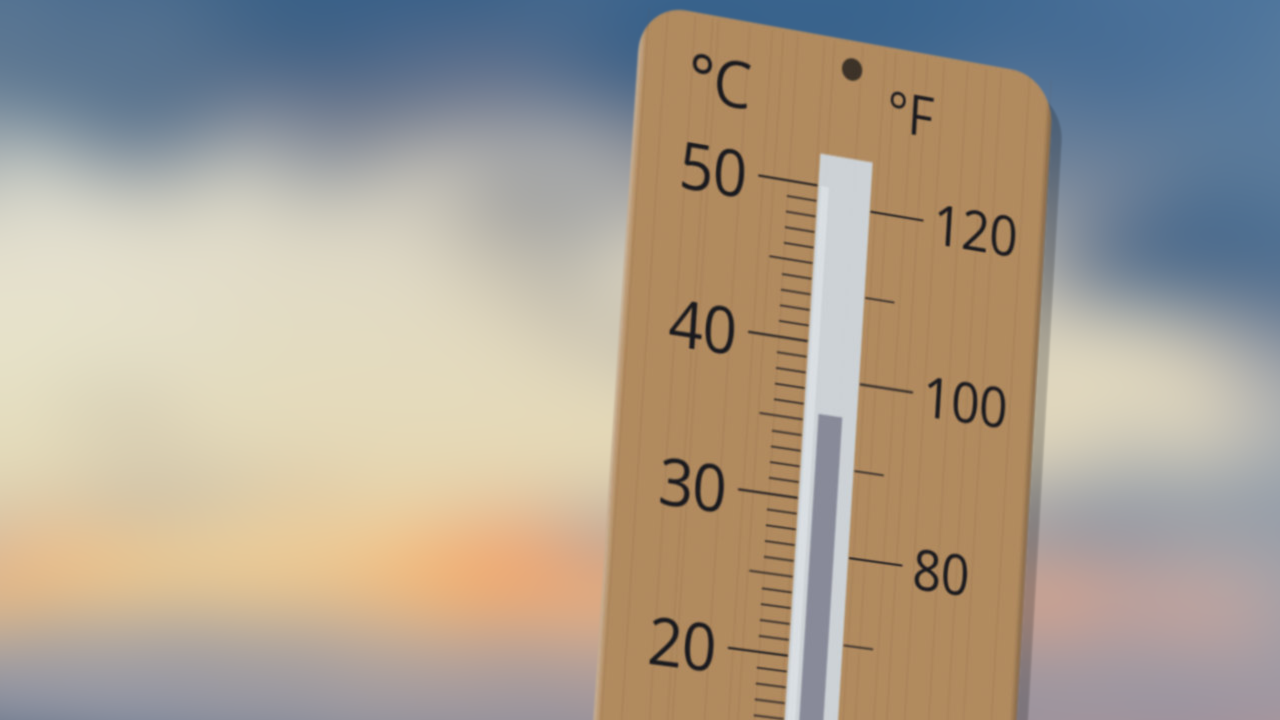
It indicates 35.5 °C
